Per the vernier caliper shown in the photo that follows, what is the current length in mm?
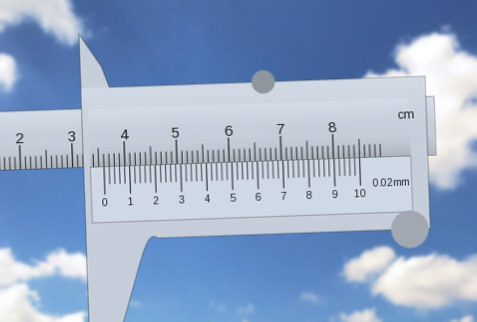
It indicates 36.0 mm
